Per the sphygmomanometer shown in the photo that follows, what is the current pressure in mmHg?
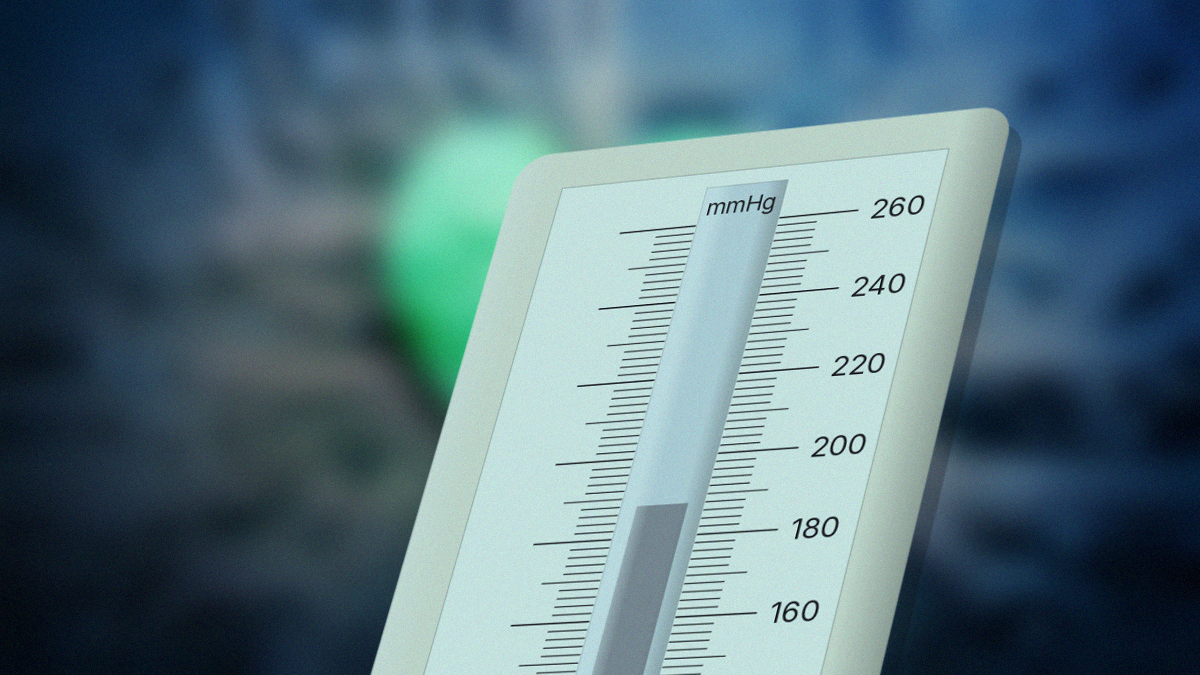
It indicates 188 mmHg
